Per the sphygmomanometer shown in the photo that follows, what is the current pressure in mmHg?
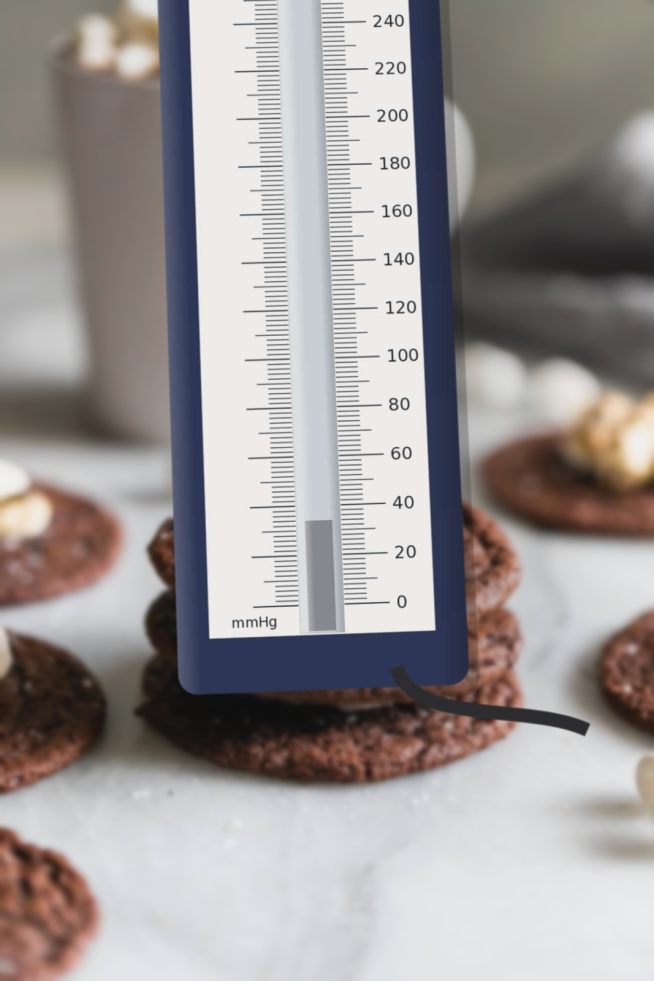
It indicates 34 mmHg
